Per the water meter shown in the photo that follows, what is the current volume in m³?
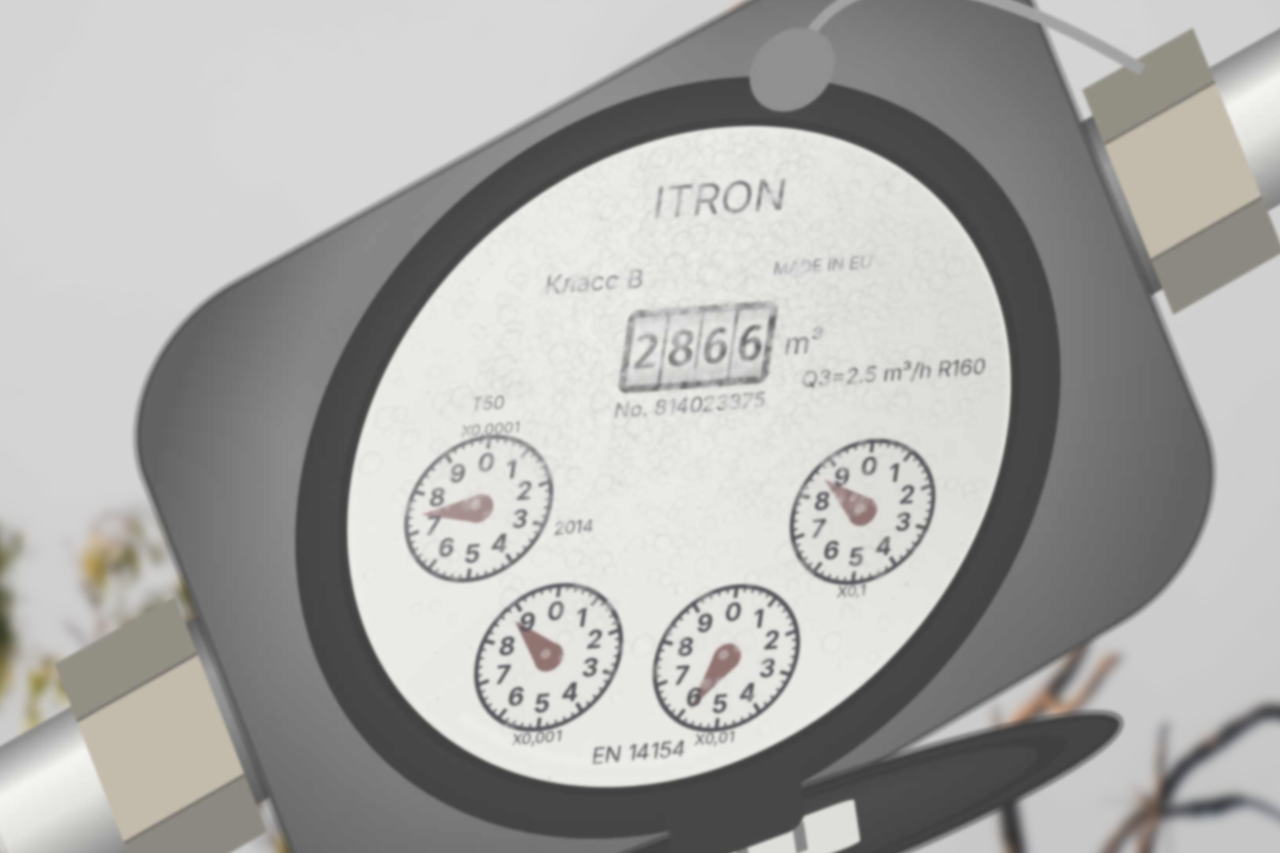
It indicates 2866.8587 m³
